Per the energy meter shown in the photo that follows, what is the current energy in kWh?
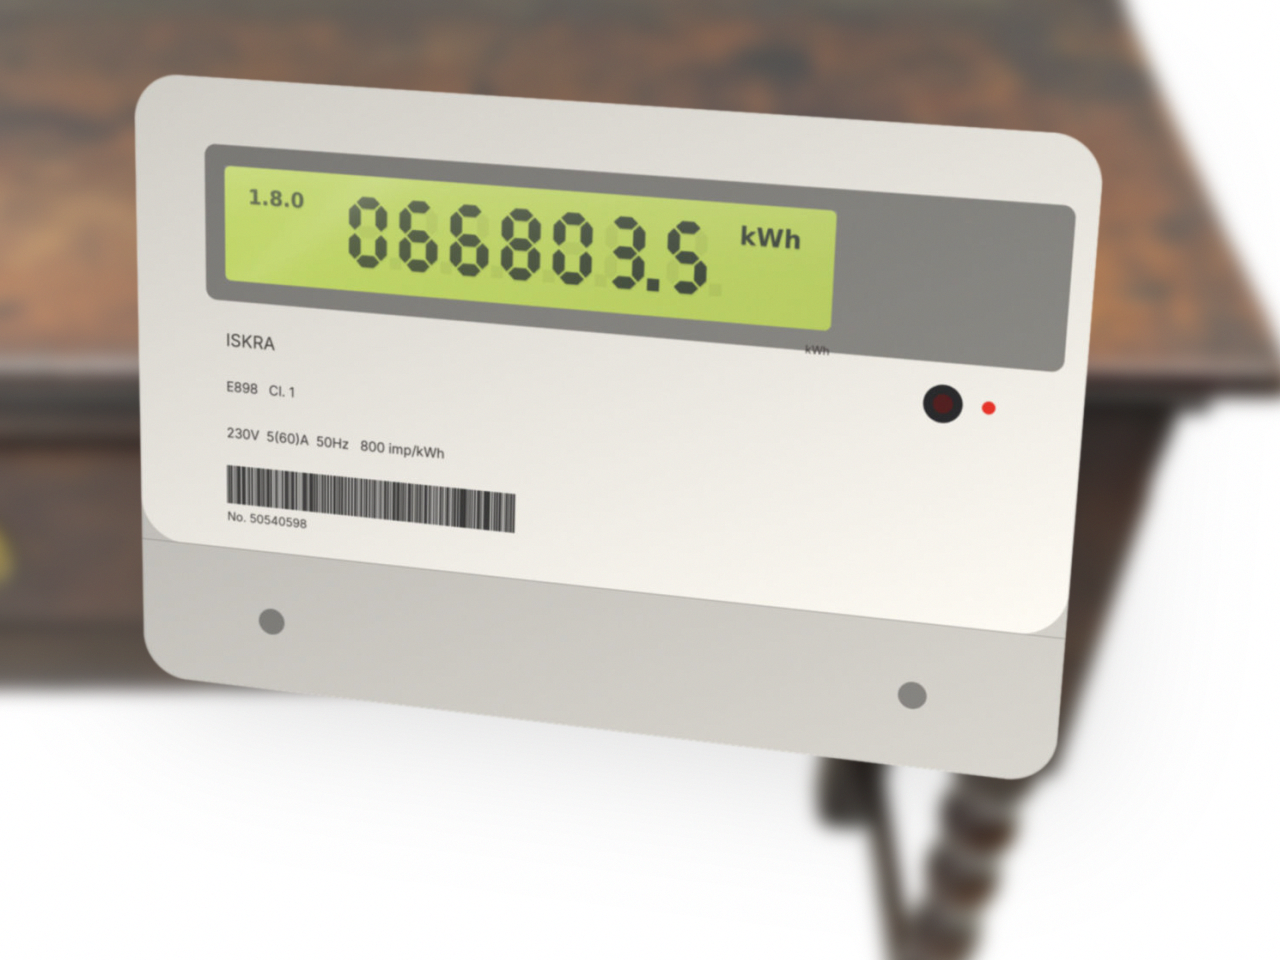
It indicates 66803.5 kWh
